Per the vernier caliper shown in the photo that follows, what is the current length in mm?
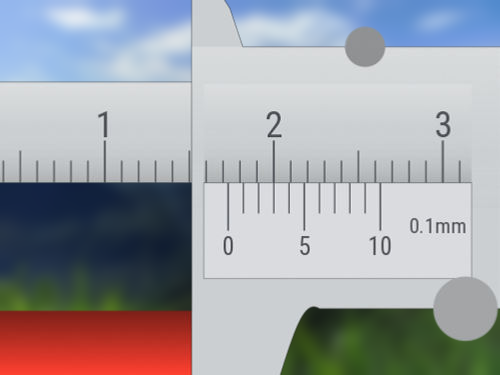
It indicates 17.3 mm
